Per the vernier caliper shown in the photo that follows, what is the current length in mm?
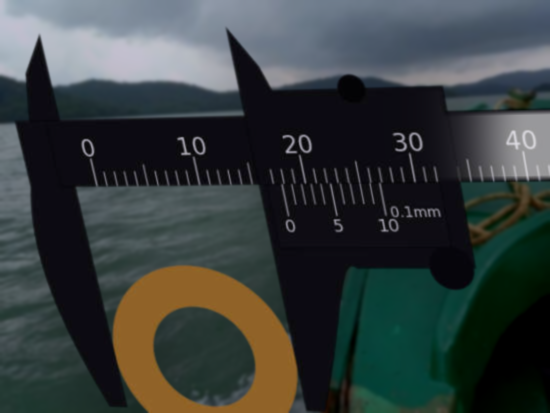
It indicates 17.8 mm
